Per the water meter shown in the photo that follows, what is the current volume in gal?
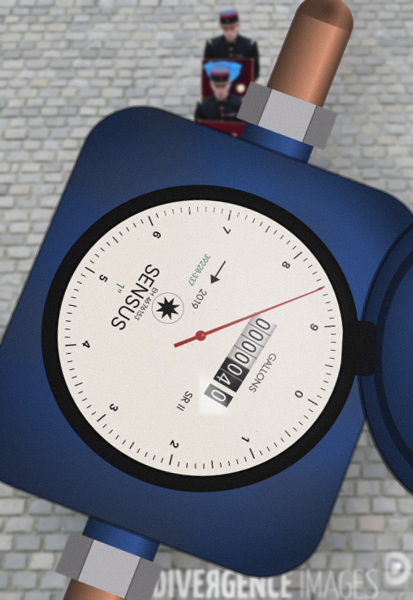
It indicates 38.5 gal
